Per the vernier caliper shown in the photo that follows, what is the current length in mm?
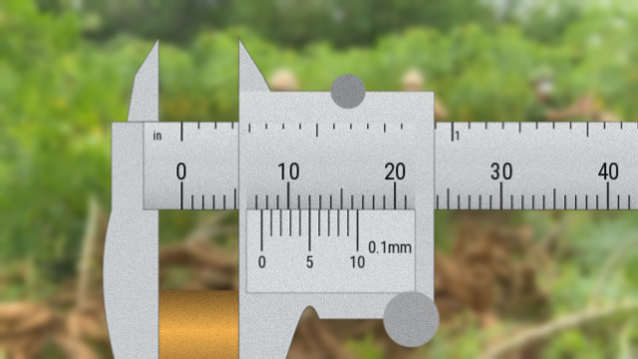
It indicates 7.5 mm
